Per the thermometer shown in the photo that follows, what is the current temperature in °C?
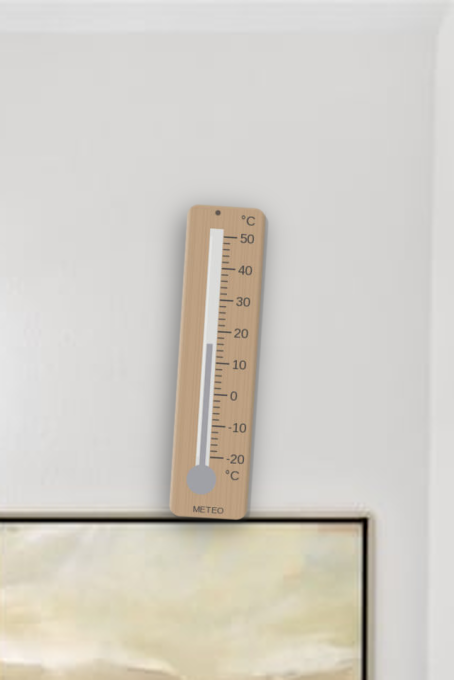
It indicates 16 °C
